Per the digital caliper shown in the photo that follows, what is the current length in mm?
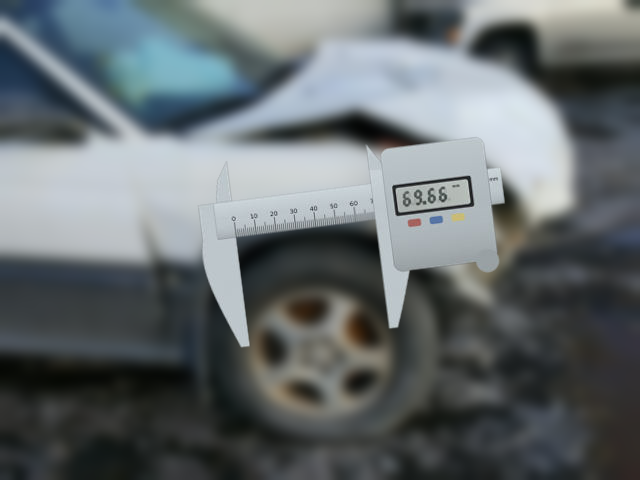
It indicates 69.66 mm
